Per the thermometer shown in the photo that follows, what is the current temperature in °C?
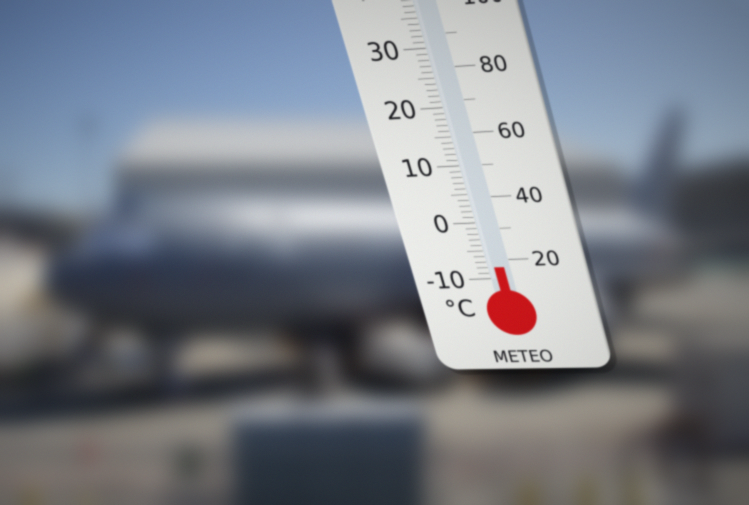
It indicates -8 °C
